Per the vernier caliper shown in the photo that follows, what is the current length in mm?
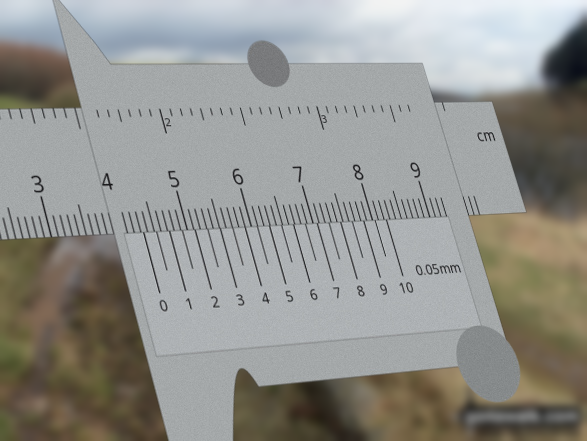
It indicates 43.4 mm
